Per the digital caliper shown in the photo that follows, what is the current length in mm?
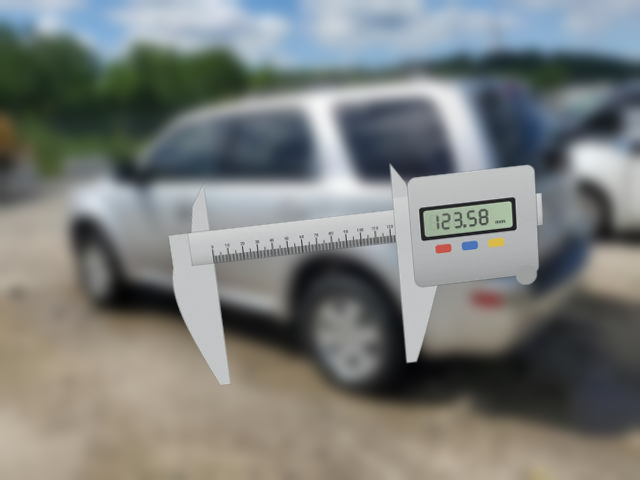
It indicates 123.58 mm
